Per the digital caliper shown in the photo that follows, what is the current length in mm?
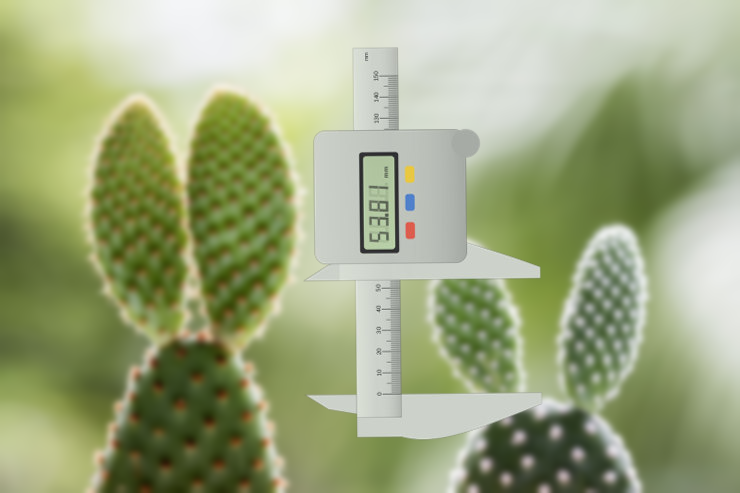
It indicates 53.81 mm
